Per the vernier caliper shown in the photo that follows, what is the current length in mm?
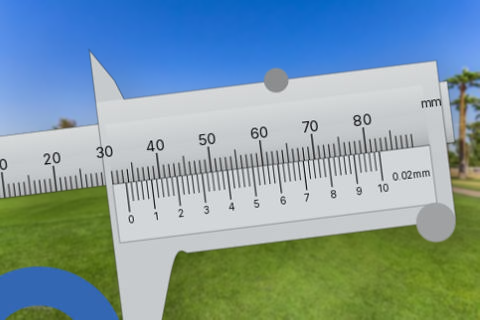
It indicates 33.5 mm
